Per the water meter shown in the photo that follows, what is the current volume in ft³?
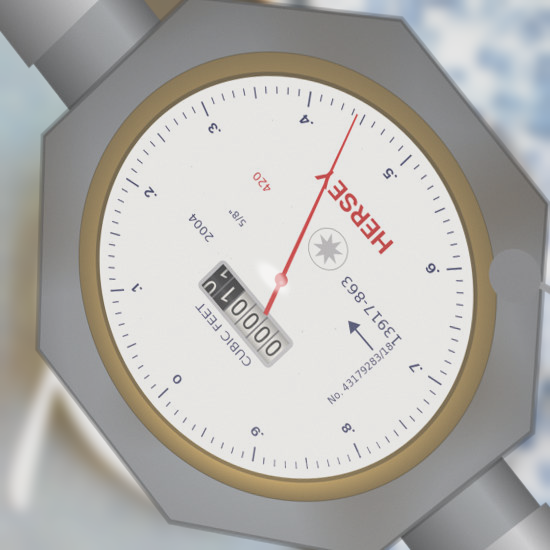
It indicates 10.44 ft³
